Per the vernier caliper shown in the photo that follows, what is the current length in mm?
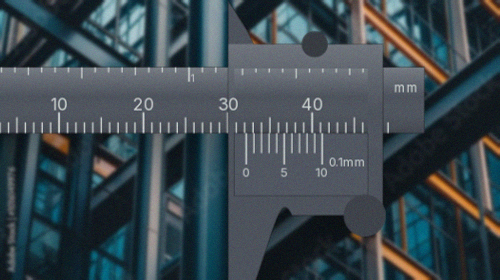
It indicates 32.2 mm
